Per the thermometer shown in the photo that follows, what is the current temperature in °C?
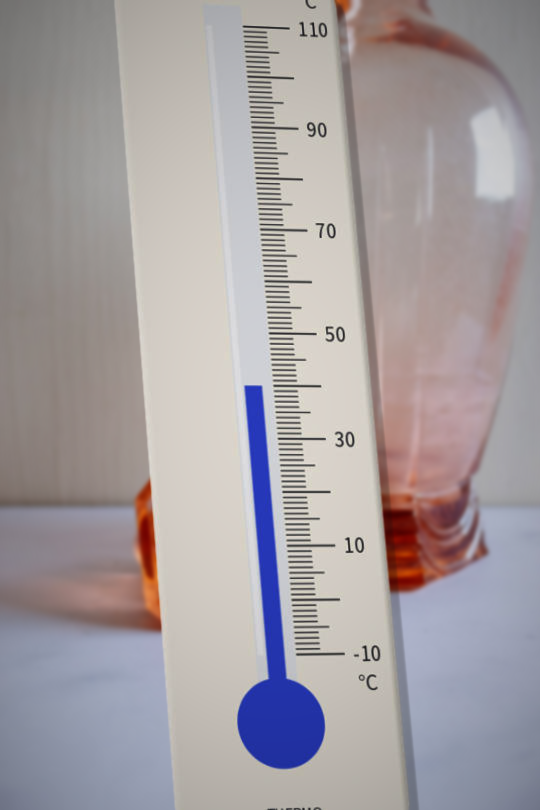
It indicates 40 °C
